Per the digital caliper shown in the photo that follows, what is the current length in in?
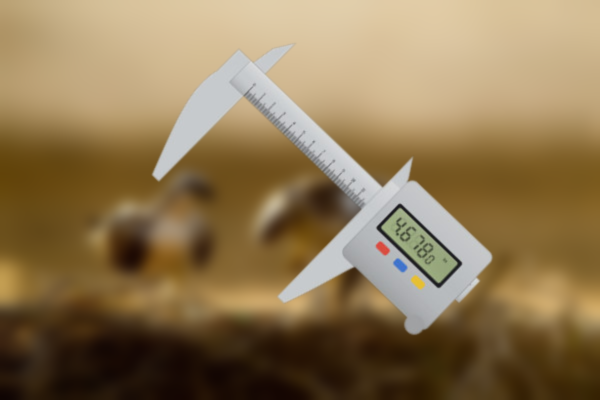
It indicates 4.6780 in
